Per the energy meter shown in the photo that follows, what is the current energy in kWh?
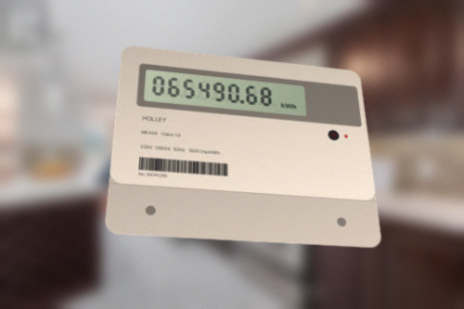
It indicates 65490.68 kWh
